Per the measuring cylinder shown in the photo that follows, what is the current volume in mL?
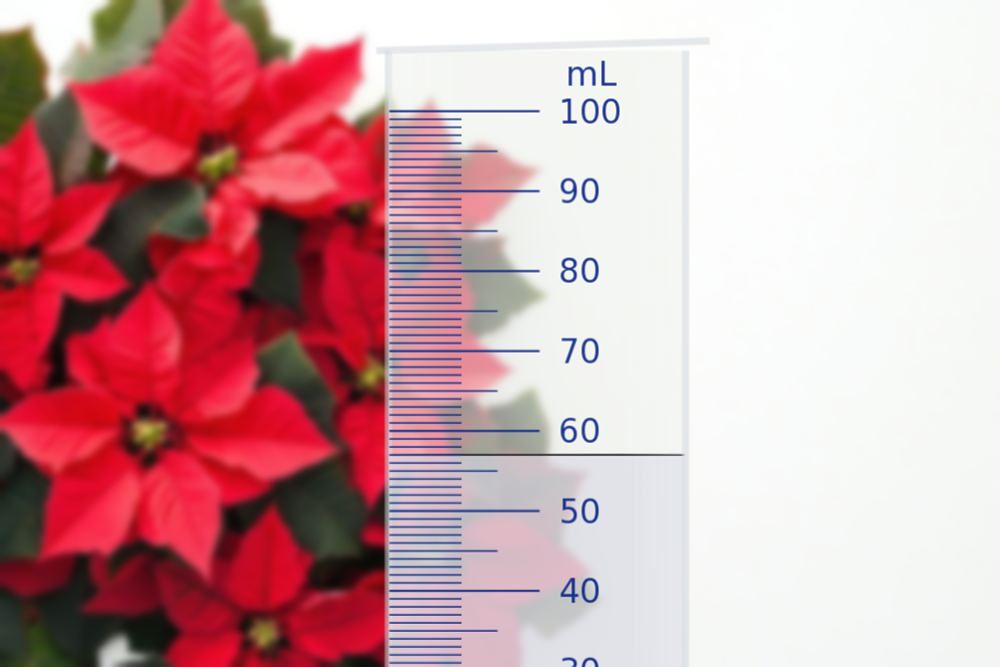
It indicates 57 mL
